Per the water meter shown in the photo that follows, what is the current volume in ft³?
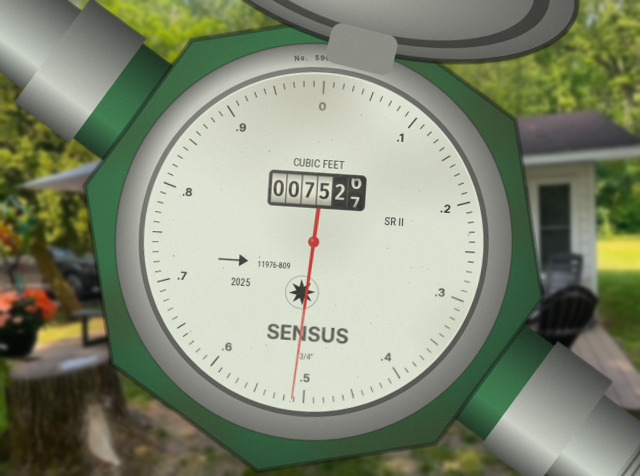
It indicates 7526.51 ft³
